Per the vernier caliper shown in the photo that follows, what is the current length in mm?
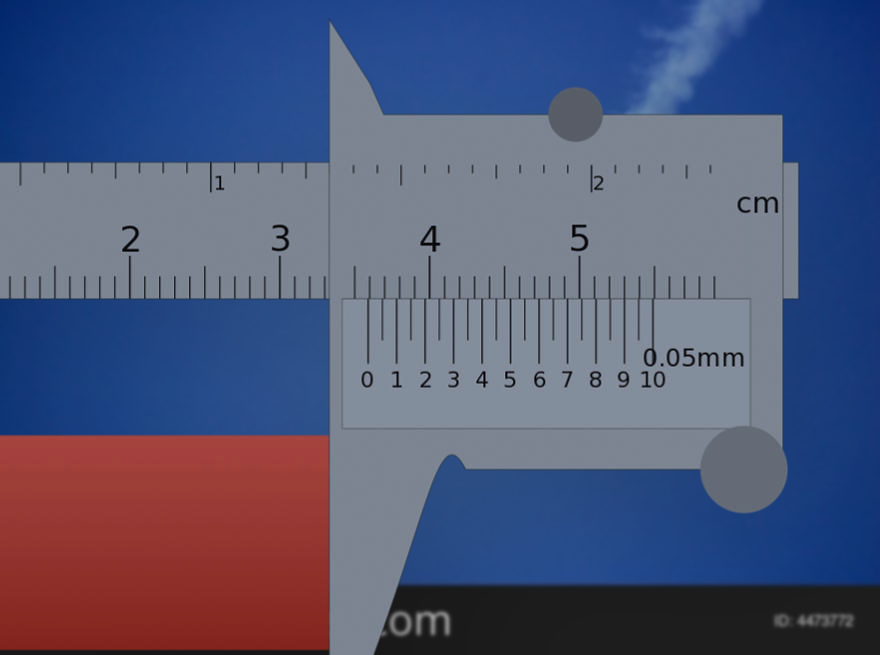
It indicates 35.9 mm
